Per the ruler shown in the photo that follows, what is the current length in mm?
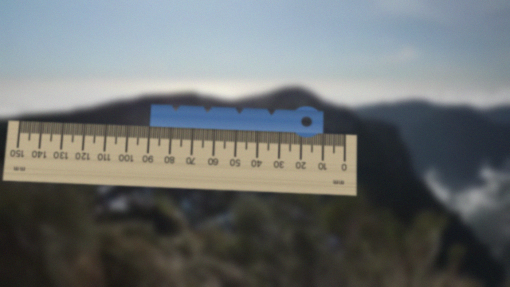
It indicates 80 mm
